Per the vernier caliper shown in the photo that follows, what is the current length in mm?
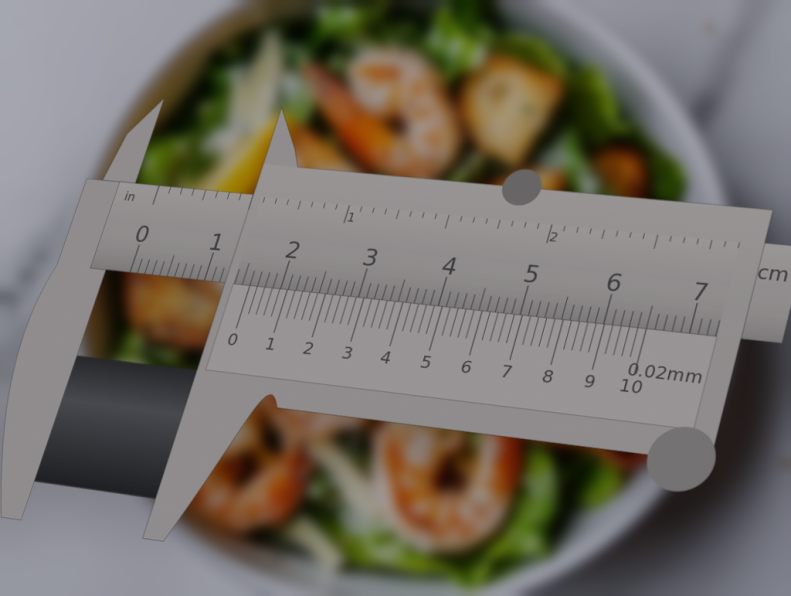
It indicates 16.0 mm
